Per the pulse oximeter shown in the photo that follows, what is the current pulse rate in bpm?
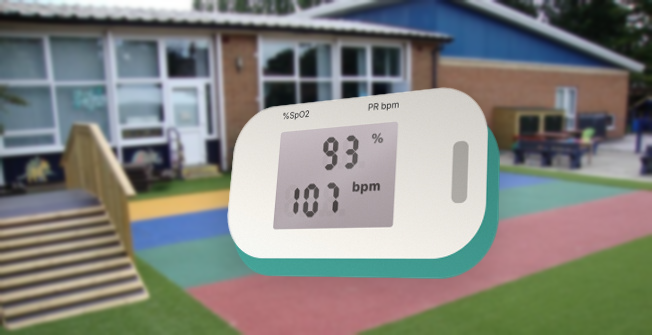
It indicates 107 bpm
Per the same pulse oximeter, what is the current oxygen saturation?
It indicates 93 %
